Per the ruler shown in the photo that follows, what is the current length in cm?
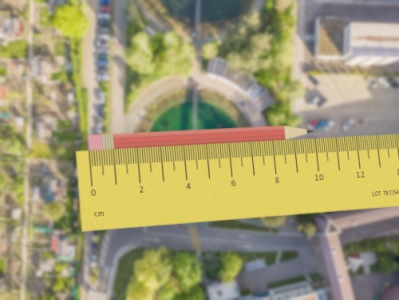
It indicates 10 cm
